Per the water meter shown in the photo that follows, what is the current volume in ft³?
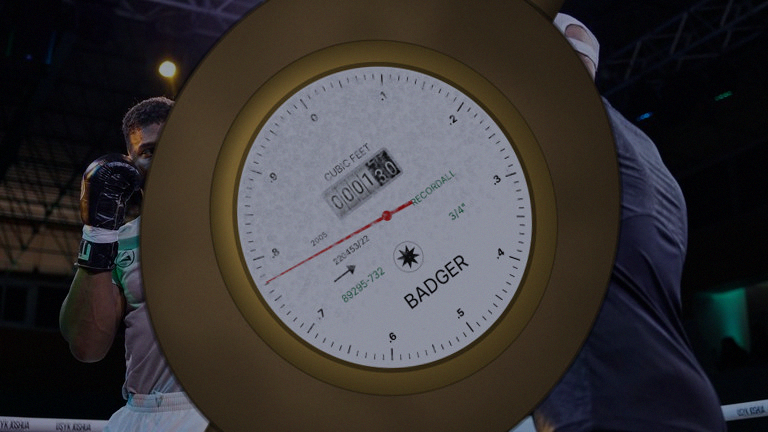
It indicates 129.77 ft³
